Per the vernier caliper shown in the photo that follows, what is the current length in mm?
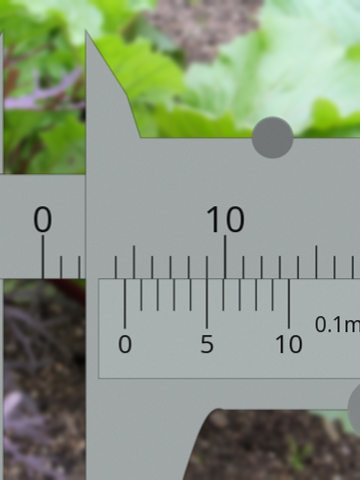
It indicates 4.5 mm
